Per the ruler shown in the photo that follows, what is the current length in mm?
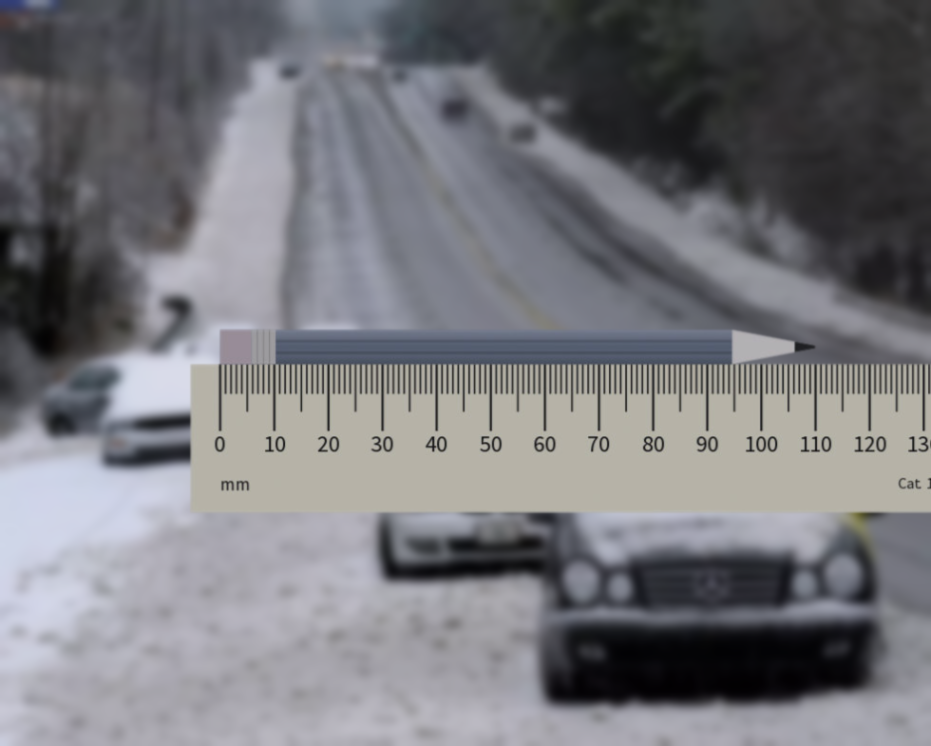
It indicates 110 mm
